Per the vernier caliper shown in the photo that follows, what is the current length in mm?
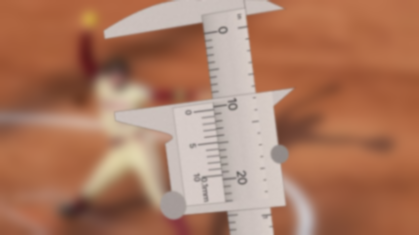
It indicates 10.4 mm
